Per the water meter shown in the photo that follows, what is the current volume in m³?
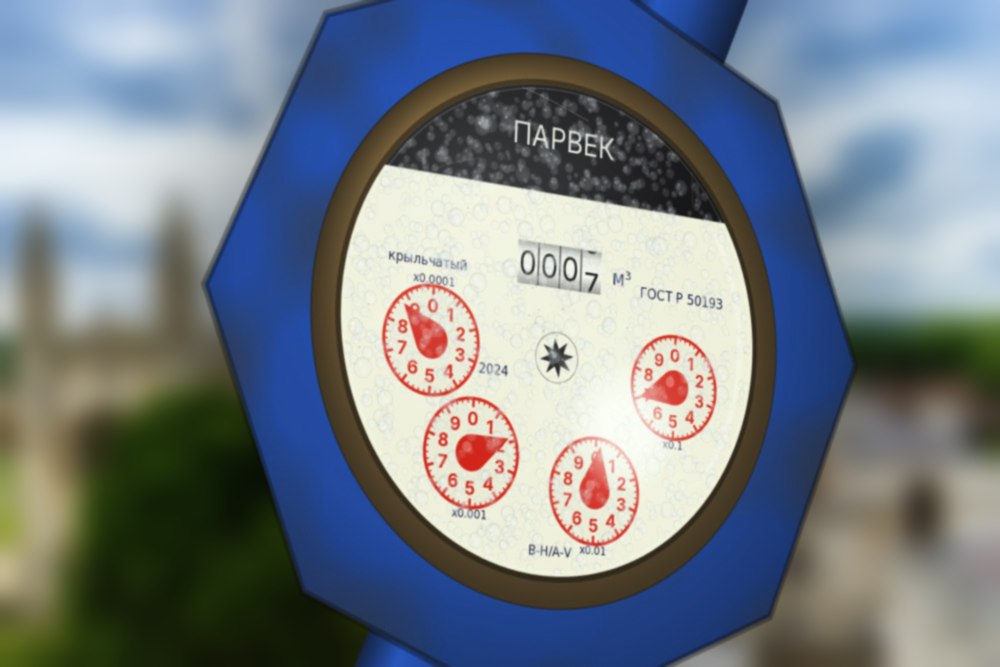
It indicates 6.7018 m³
